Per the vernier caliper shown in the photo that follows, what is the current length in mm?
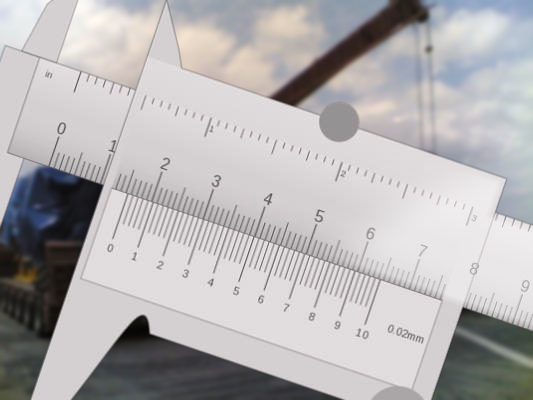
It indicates 15.4 mm
